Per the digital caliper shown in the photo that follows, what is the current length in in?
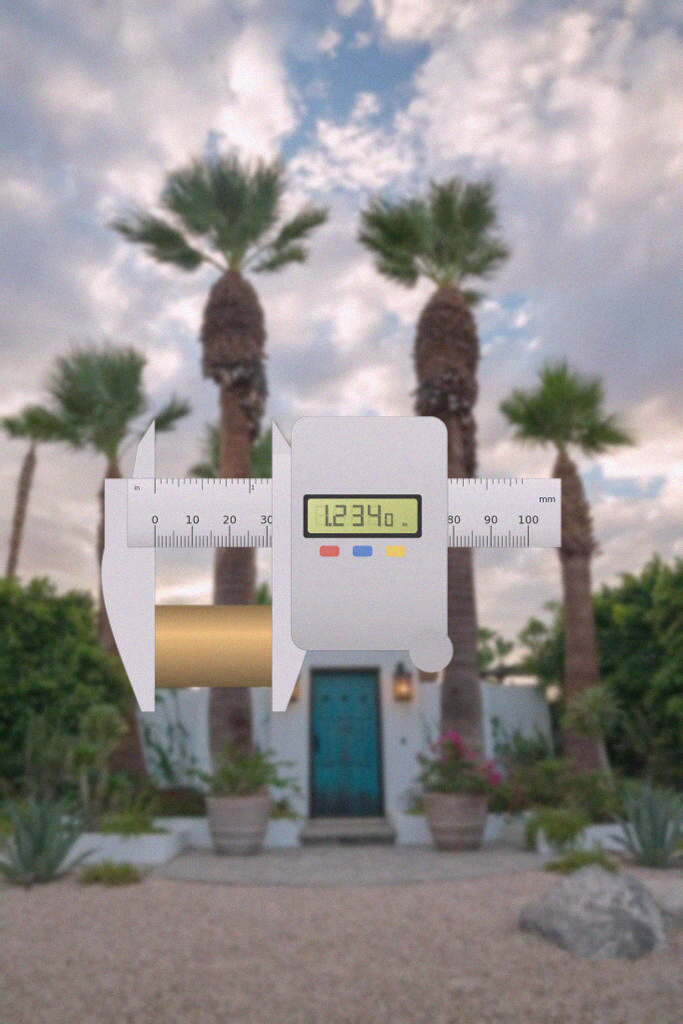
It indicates 1.2340 in
